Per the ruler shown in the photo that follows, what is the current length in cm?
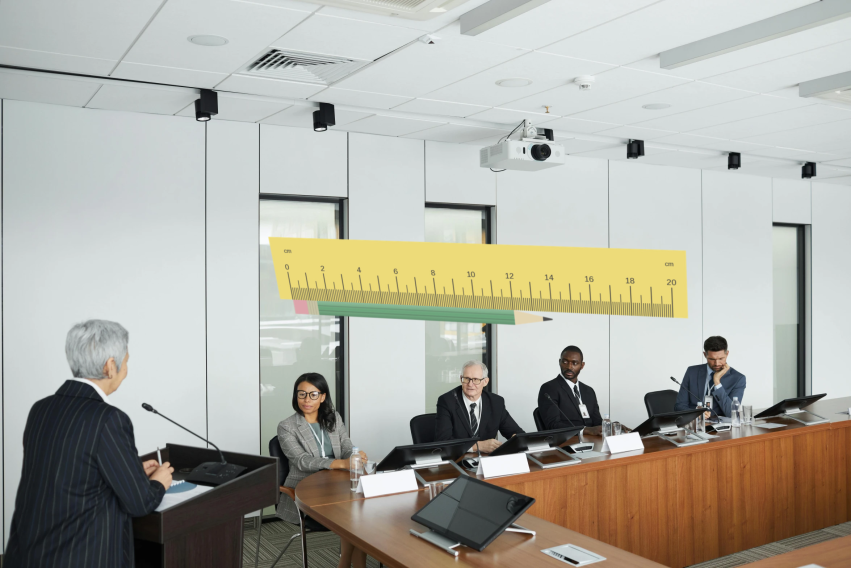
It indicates 14 cm
